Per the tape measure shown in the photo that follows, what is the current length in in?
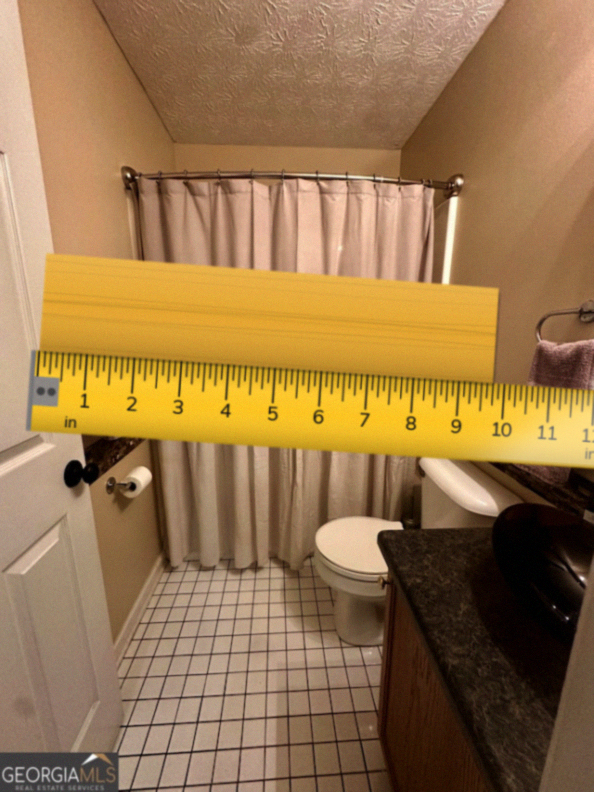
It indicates 9.75 in
